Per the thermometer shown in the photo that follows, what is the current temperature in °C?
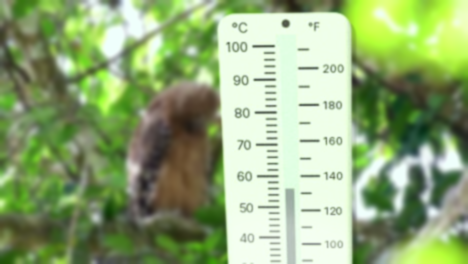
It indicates 56 °C
